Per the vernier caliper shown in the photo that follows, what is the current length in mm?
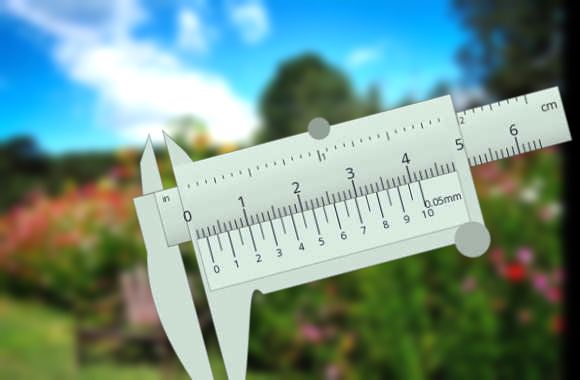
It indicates 2.4 mm
